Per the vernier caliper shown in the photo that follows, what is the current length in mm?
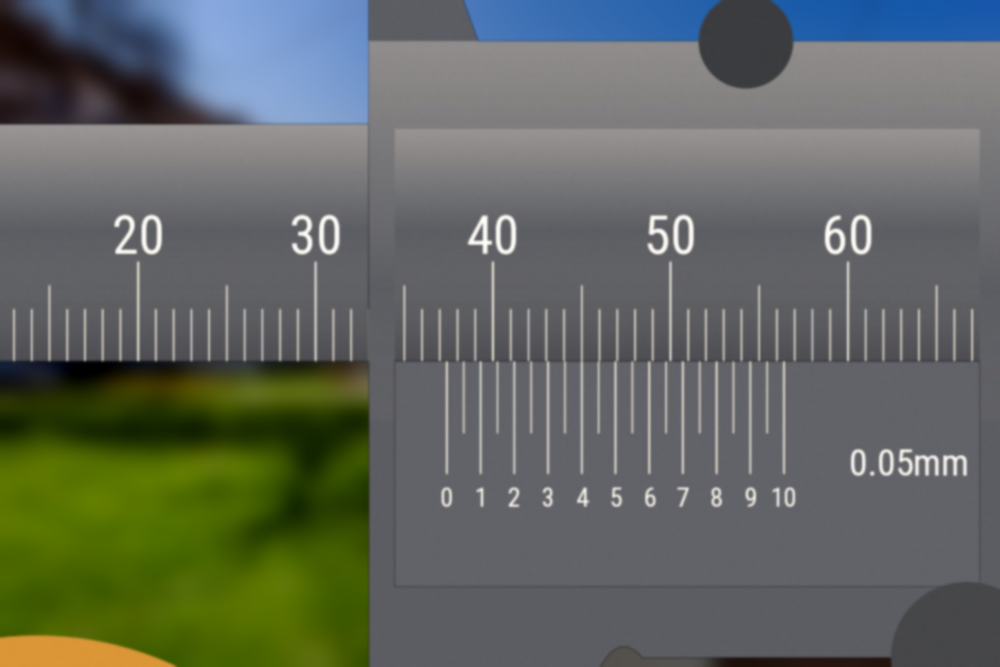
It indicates 37.4 mm
